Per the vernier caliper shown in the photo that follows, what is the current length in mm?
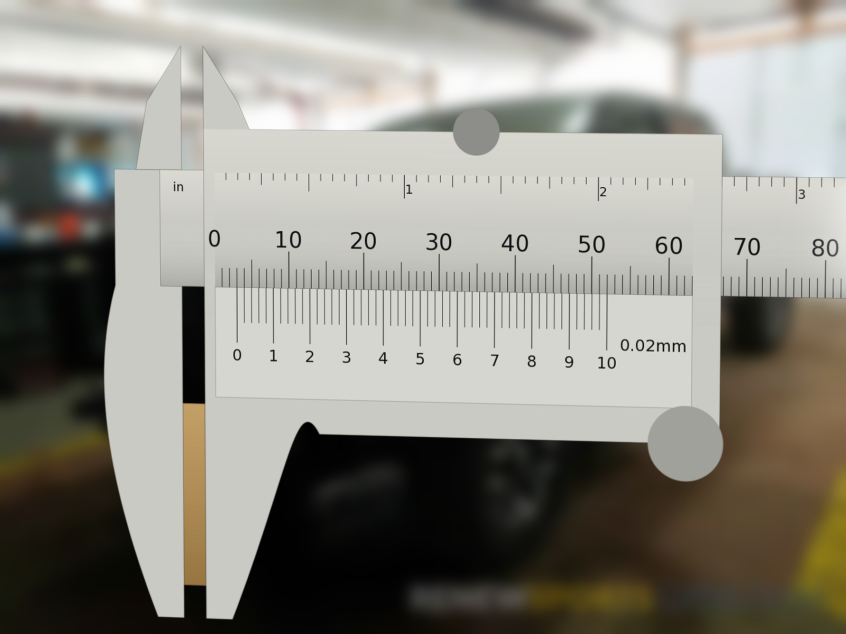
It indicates 3.0 mm
